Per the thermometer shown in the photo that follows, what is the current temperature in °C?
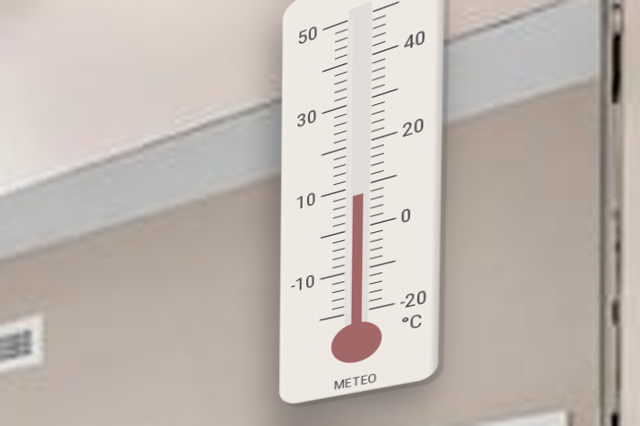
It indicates 8 °C
